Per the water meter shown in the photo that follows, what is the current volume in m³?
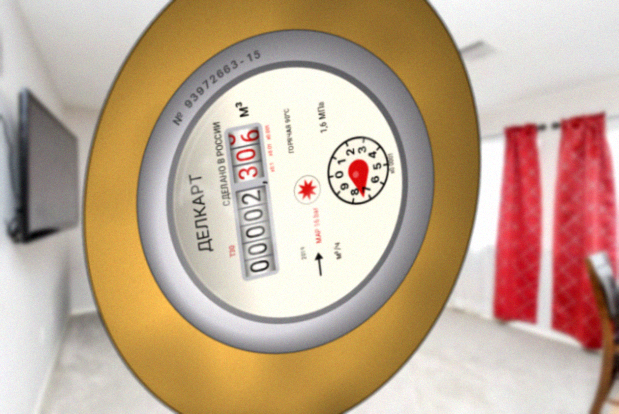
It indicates 2.3057 m³
